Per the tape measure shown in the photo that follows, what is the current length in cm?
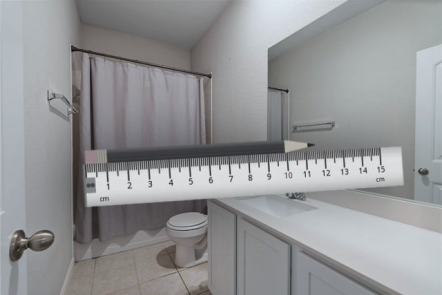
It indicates 11.5 cm
